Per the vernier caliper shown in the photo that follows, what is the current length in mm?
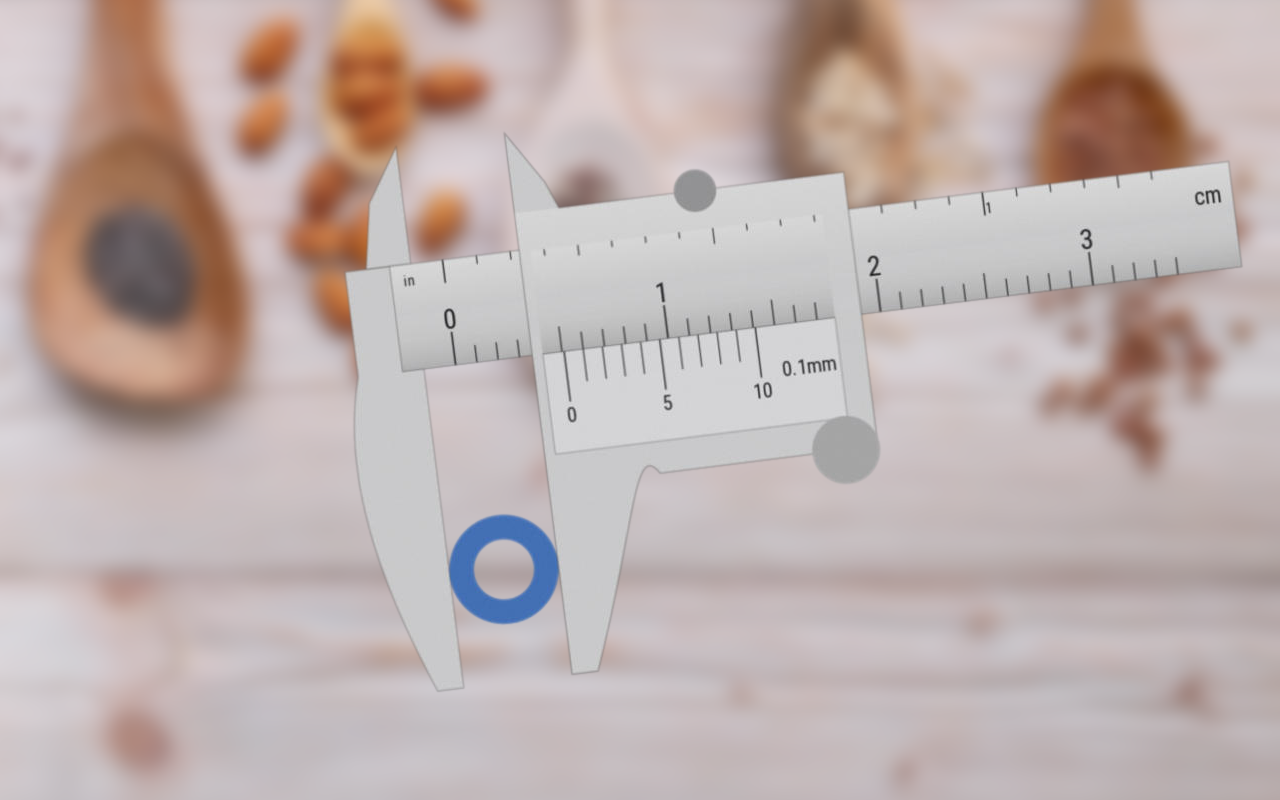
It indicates 5.1 mm
